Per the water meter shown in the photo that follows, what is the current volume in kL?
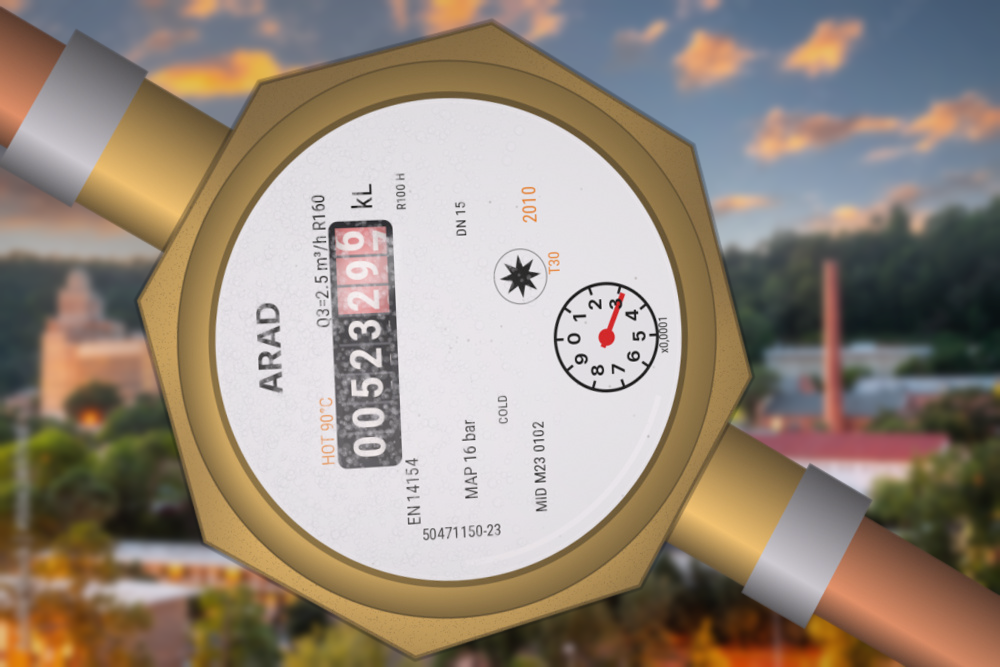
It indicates 523.2963 kL
